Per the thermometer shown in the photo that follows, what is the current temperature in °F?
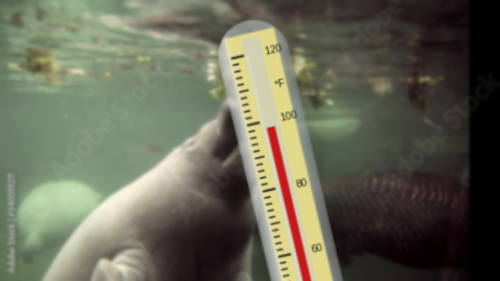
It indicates 98 °F
